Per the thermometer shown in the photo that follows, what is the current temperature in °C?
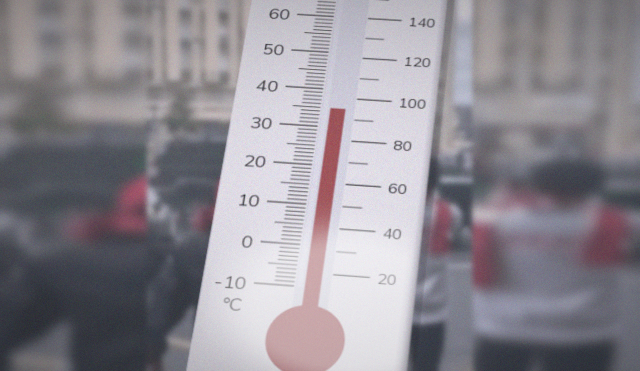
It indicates 35 °C
